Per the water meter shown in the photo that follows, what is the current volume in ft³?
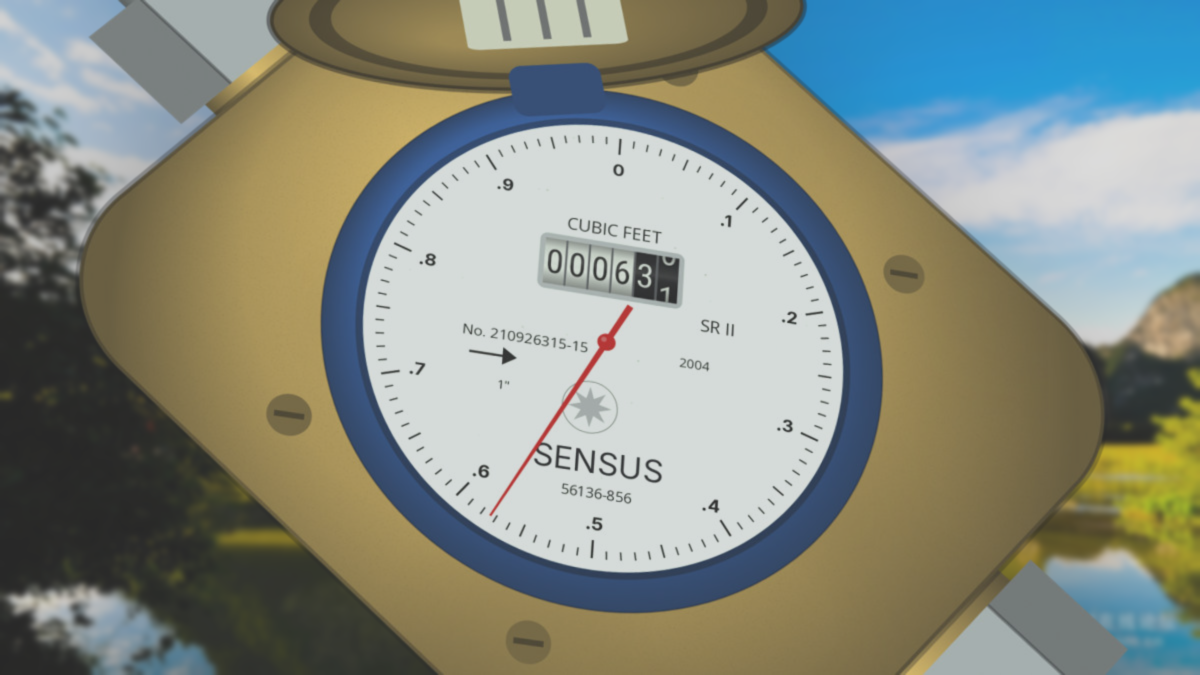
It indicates 630.57 ft³
